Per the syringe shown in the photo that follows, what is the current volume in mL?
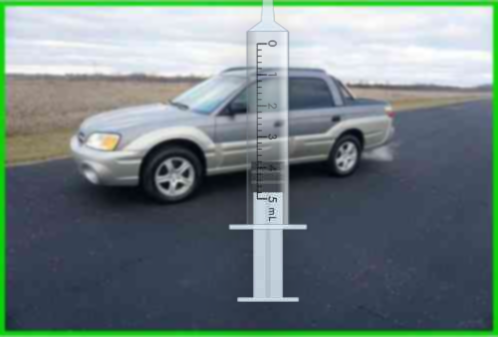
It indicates 3.8 mL
